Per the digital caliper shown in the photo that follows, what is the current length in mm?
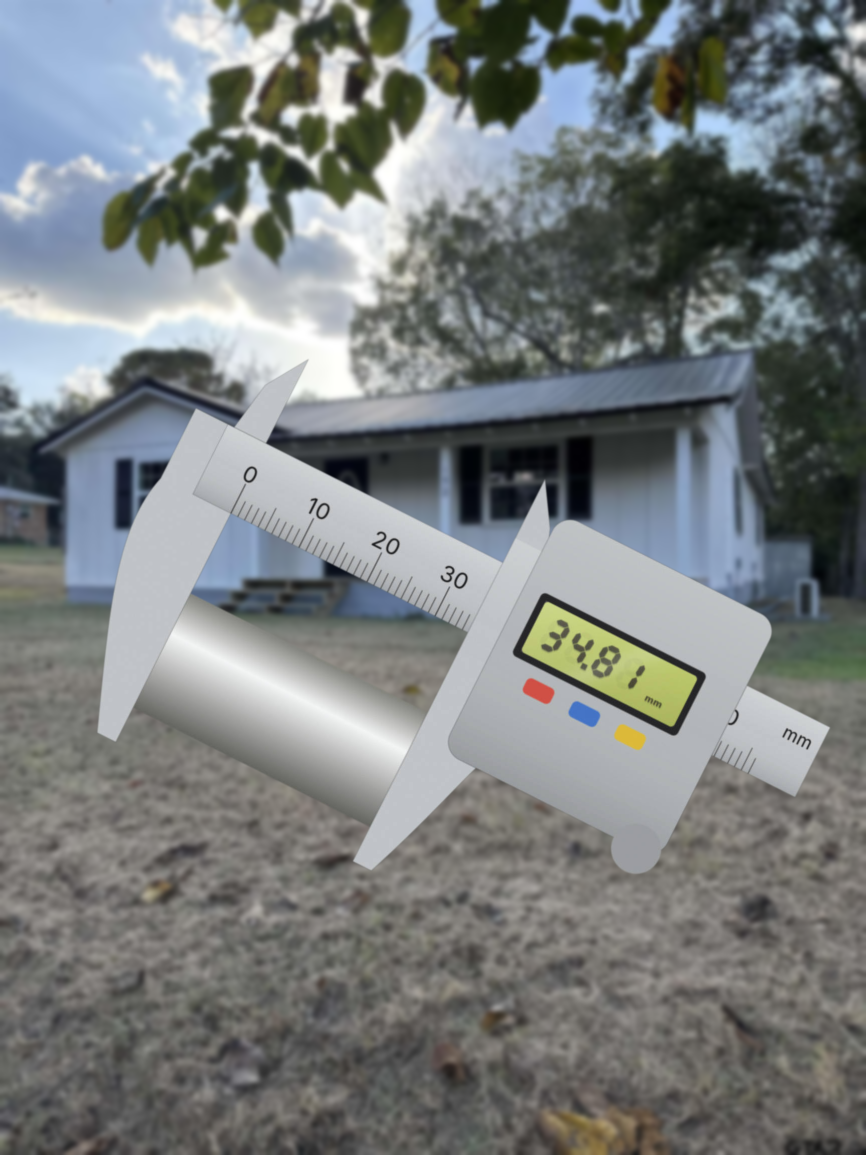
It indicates 34.81 mm
